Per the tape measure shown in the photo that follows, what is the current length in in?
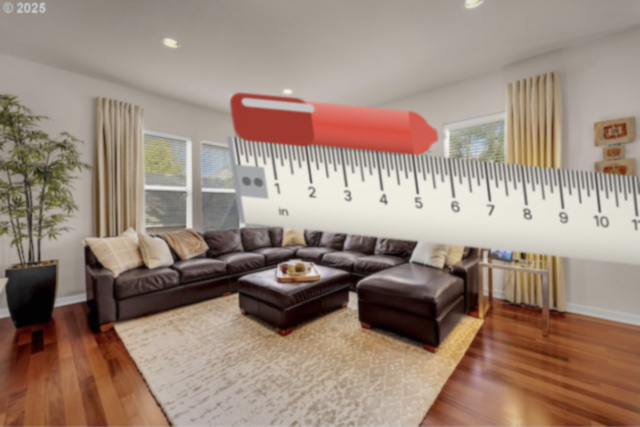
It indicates 6 in
